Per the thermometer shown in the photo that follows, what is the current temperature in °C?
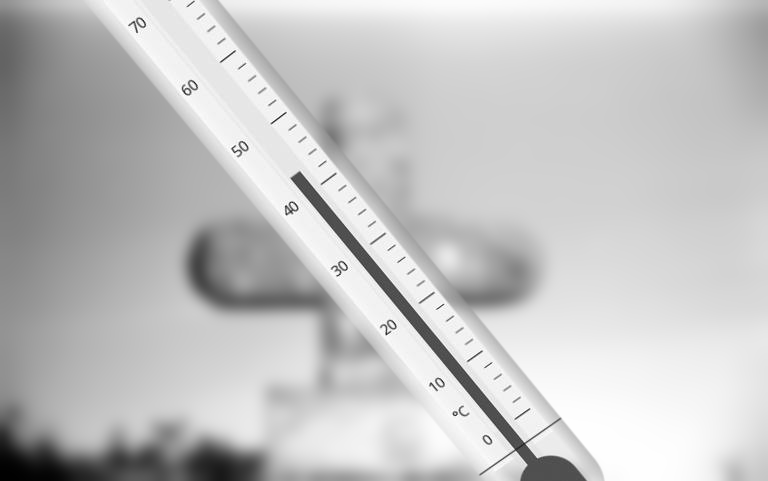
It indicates 43 °C
